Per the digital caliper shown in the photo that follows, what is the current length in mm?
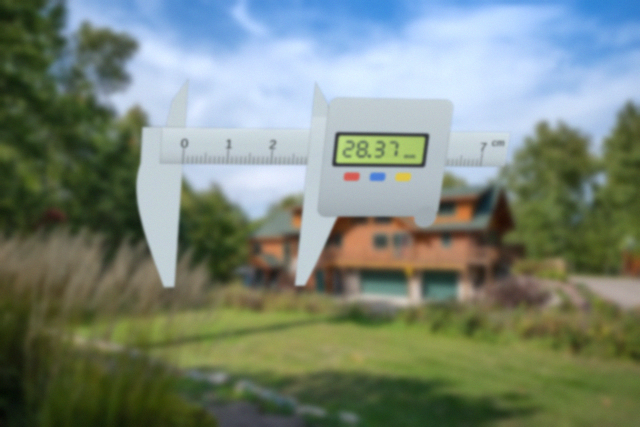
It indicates 28.37 mm
